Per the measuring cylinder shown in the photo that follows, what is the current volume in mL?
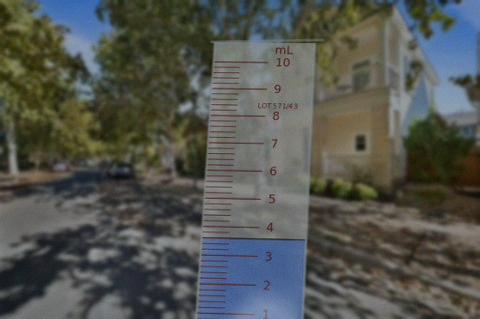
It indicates 3.6 mL
